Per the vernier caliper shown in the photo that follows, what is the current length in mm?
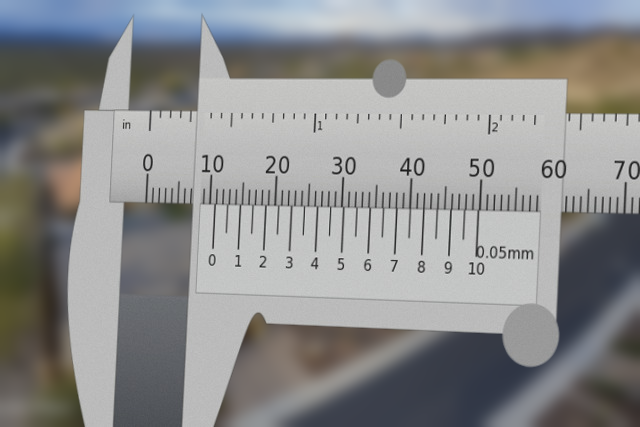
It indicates 10.8 mm
